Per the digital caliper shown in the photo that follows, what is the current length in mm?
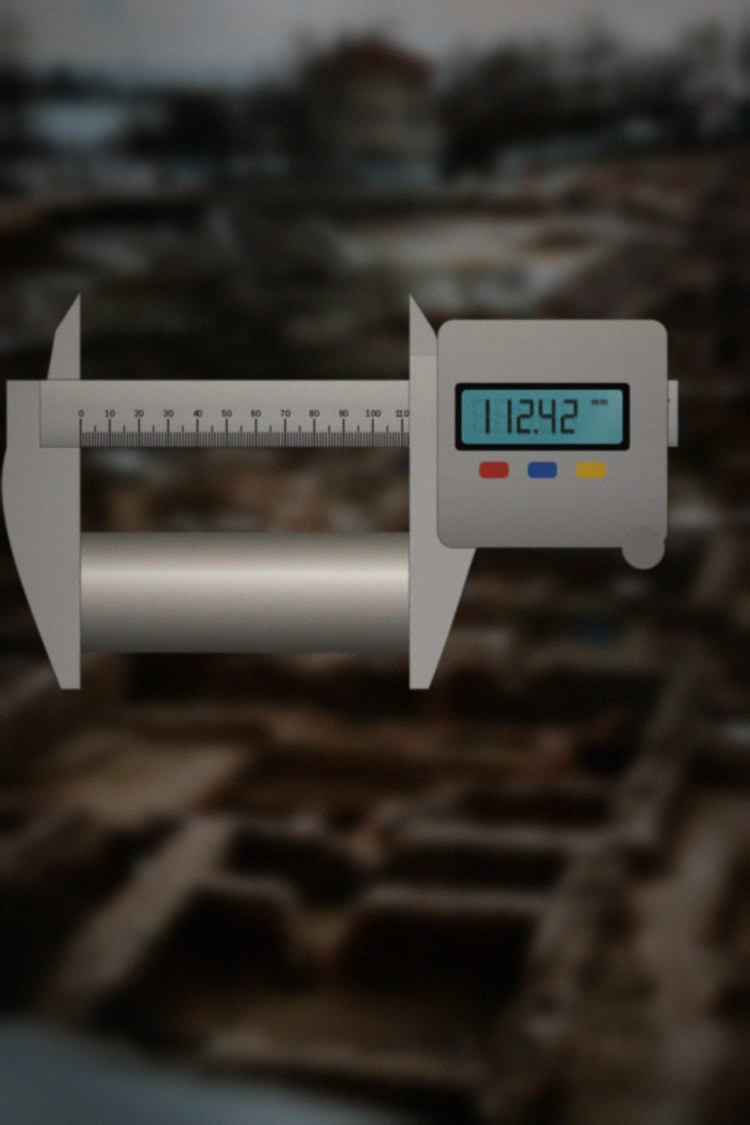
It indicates 112.42 mm
